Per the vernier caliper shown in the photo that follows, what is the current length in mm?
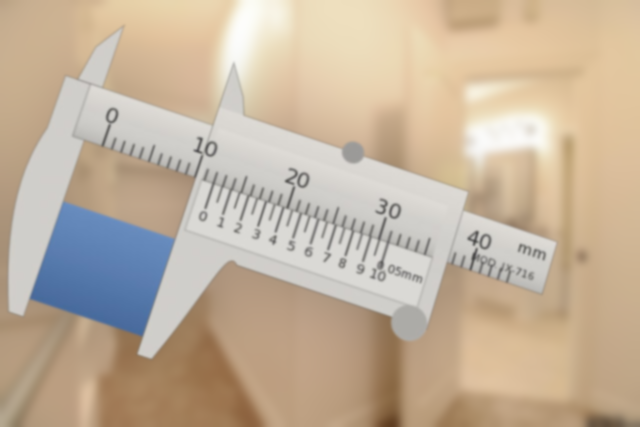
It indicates 12.0 mm
